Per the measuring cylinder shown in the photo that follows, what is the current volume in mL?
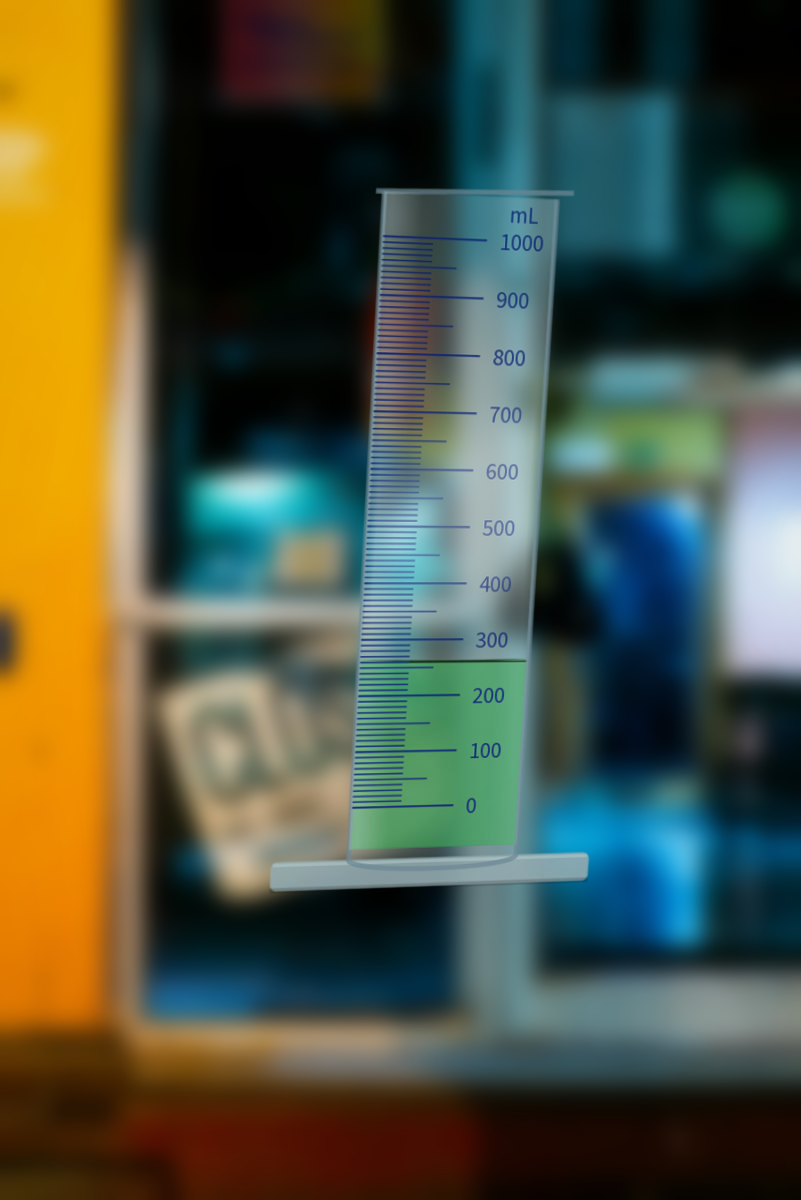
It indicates 260 mL
